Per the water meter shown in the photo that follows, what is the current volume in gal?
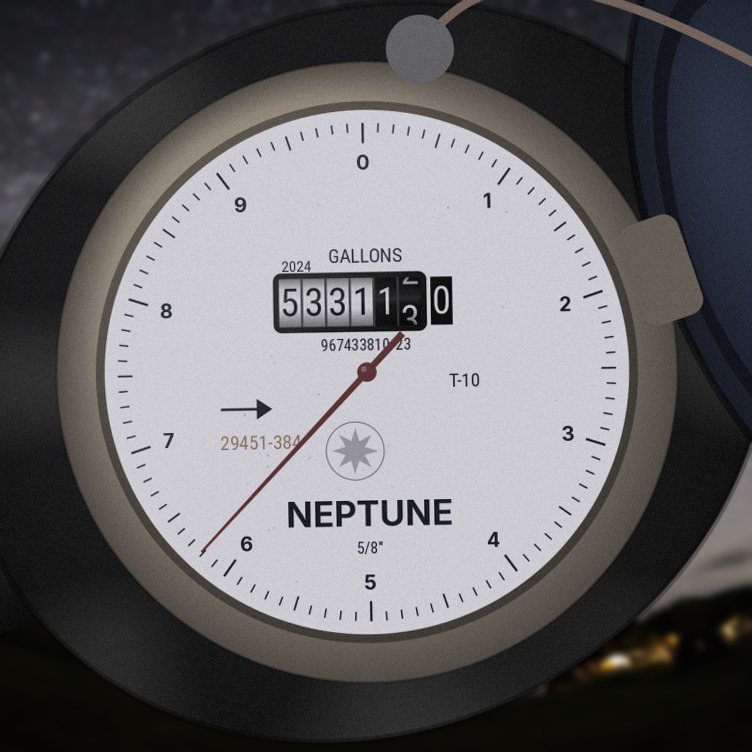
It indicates 5331126.2 gal
